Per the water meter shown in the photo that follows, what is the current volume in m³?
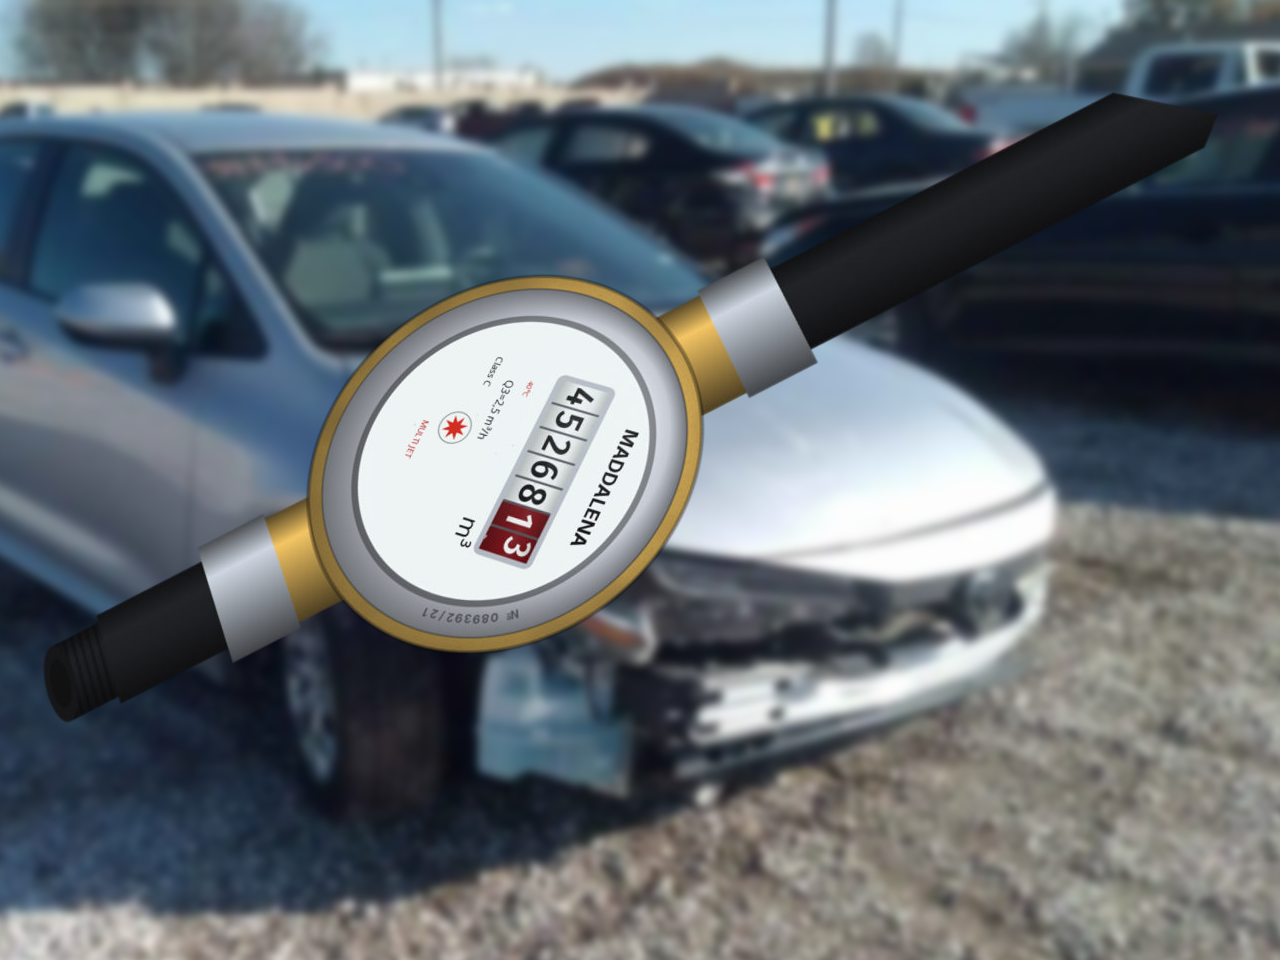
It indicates 45268.13 m³
